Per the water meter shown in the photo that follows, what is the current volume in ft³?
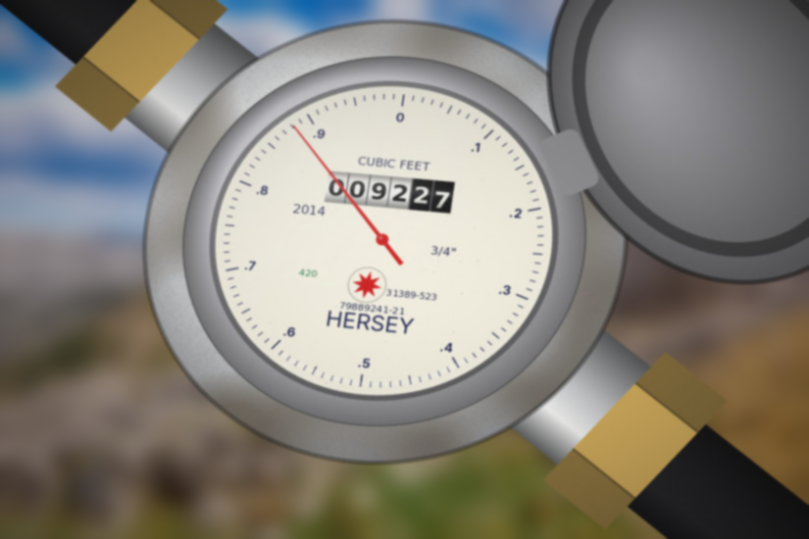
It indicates 9226.88 ft³
